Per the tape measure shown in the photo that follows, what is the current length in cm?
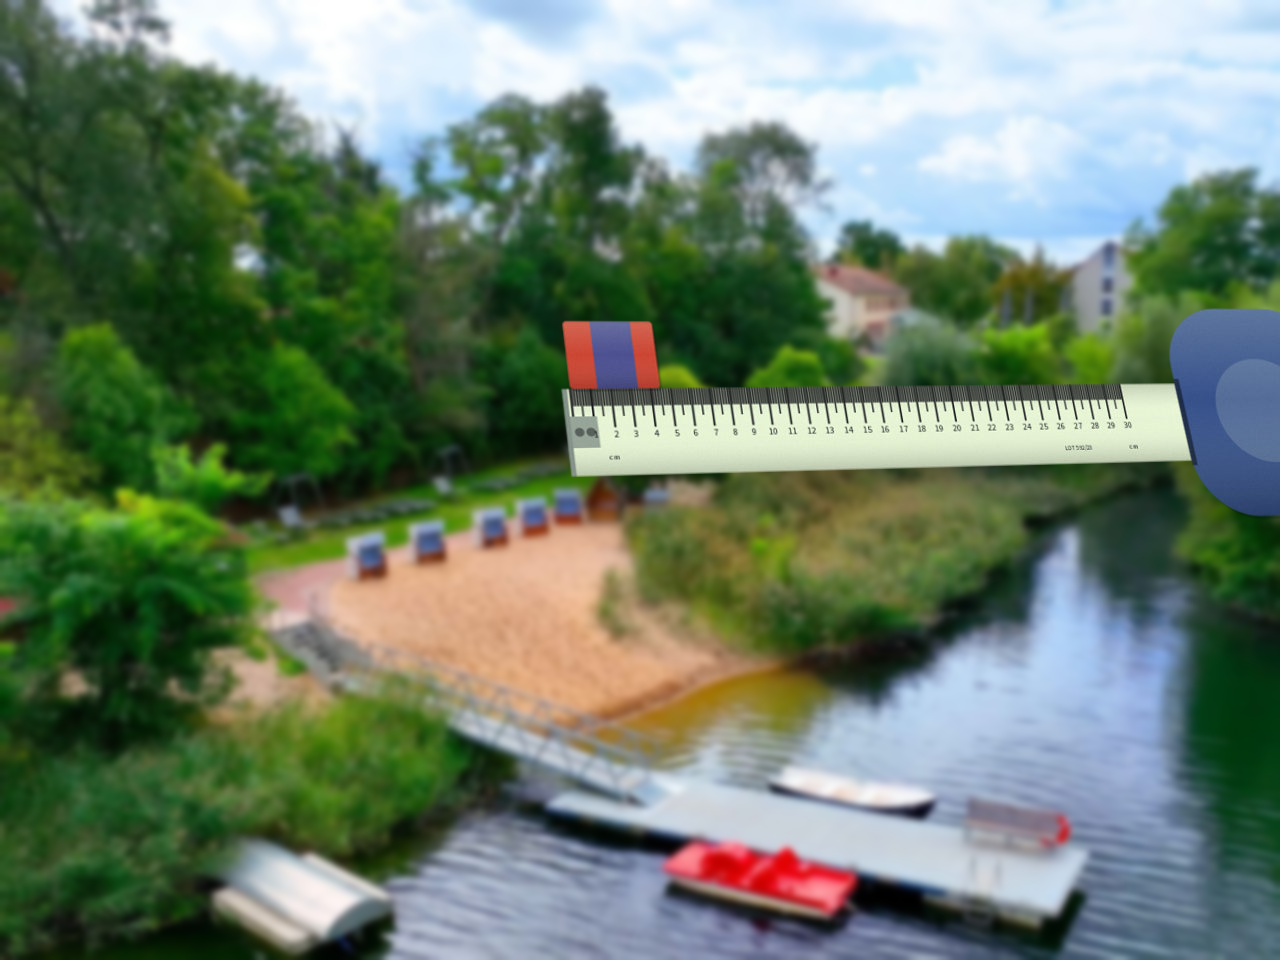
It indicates 4.5 cm
